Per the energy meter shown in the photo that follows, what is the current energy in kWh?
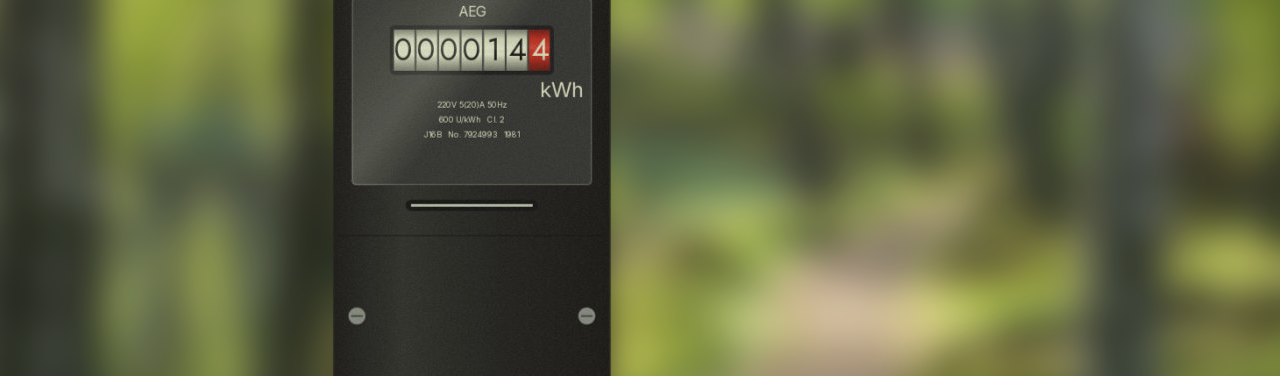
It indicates 14.4 kWh
